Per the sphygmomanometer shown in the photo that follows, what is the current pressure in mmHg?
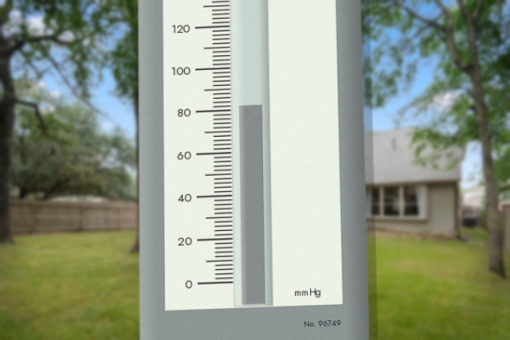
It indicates 82 mmHg
